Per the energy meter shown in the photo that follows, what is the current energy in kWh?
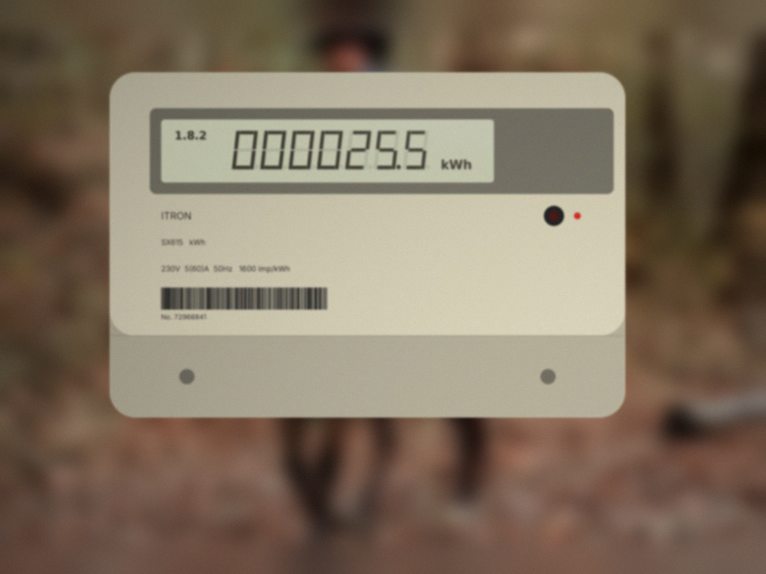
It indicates 25.5 kWh
